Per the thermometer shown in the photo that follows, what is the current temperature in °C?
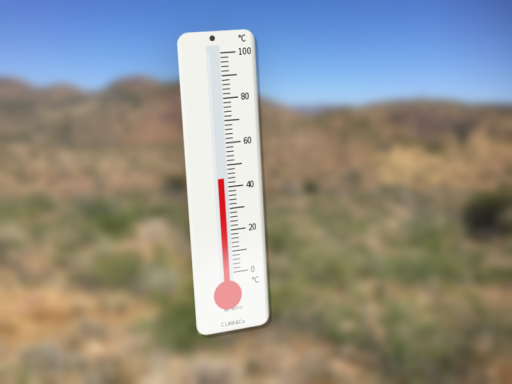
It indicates 44 °C
